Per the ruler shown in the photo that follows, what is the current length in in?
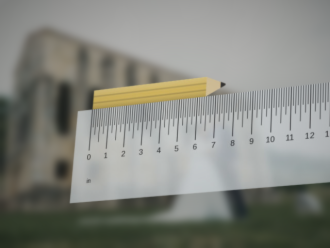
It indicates 7.5 in
